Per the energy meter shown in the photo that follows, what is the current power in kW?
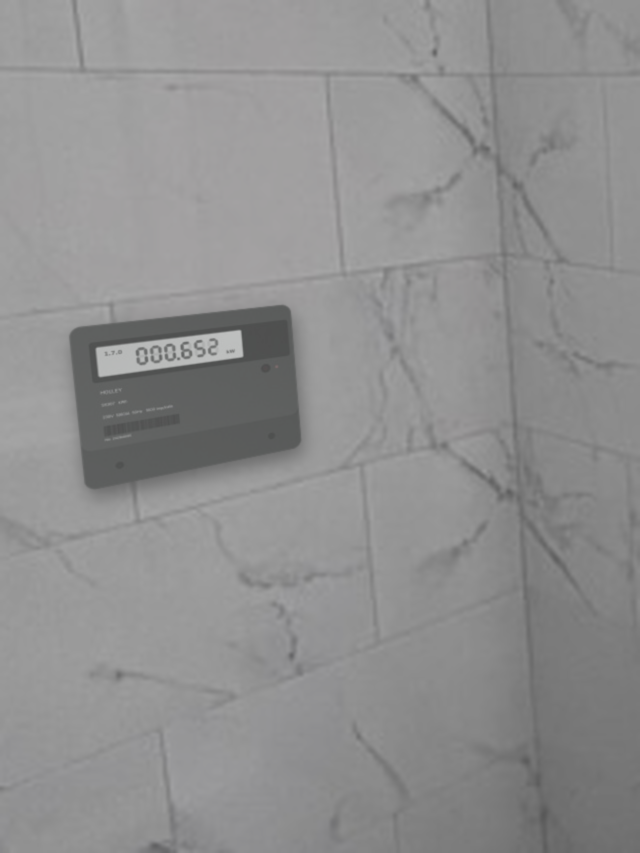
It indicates 0.652 kW
